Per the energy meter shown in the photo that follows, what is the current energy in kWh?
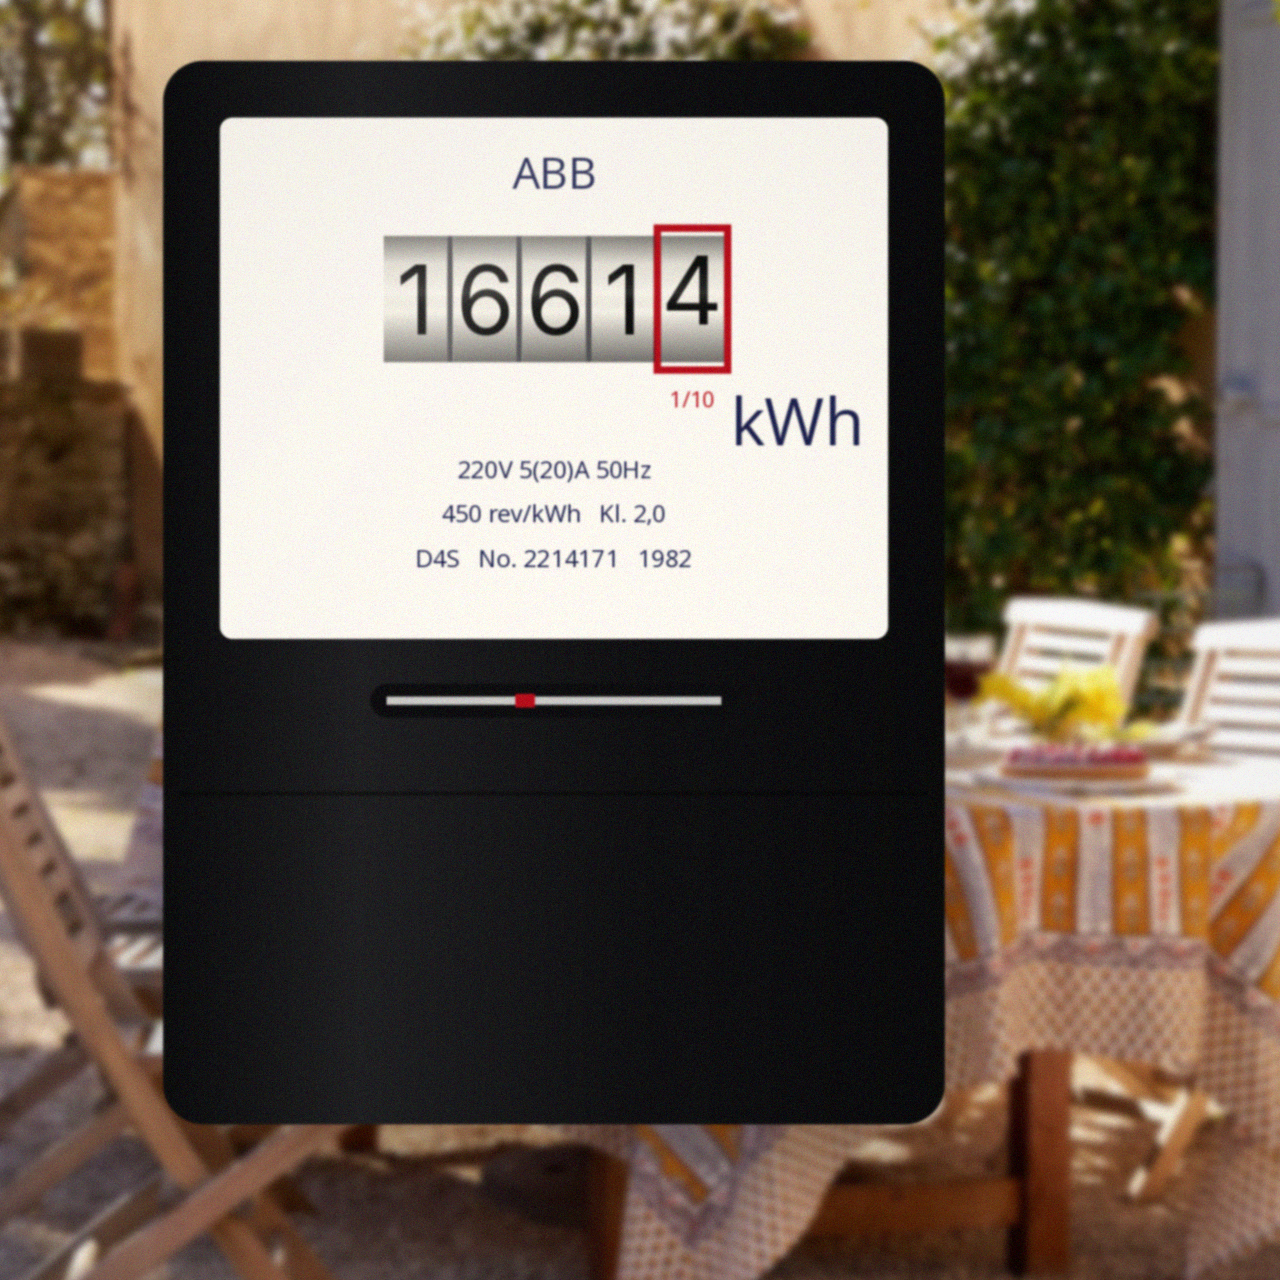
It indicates 1661.4 kWh
